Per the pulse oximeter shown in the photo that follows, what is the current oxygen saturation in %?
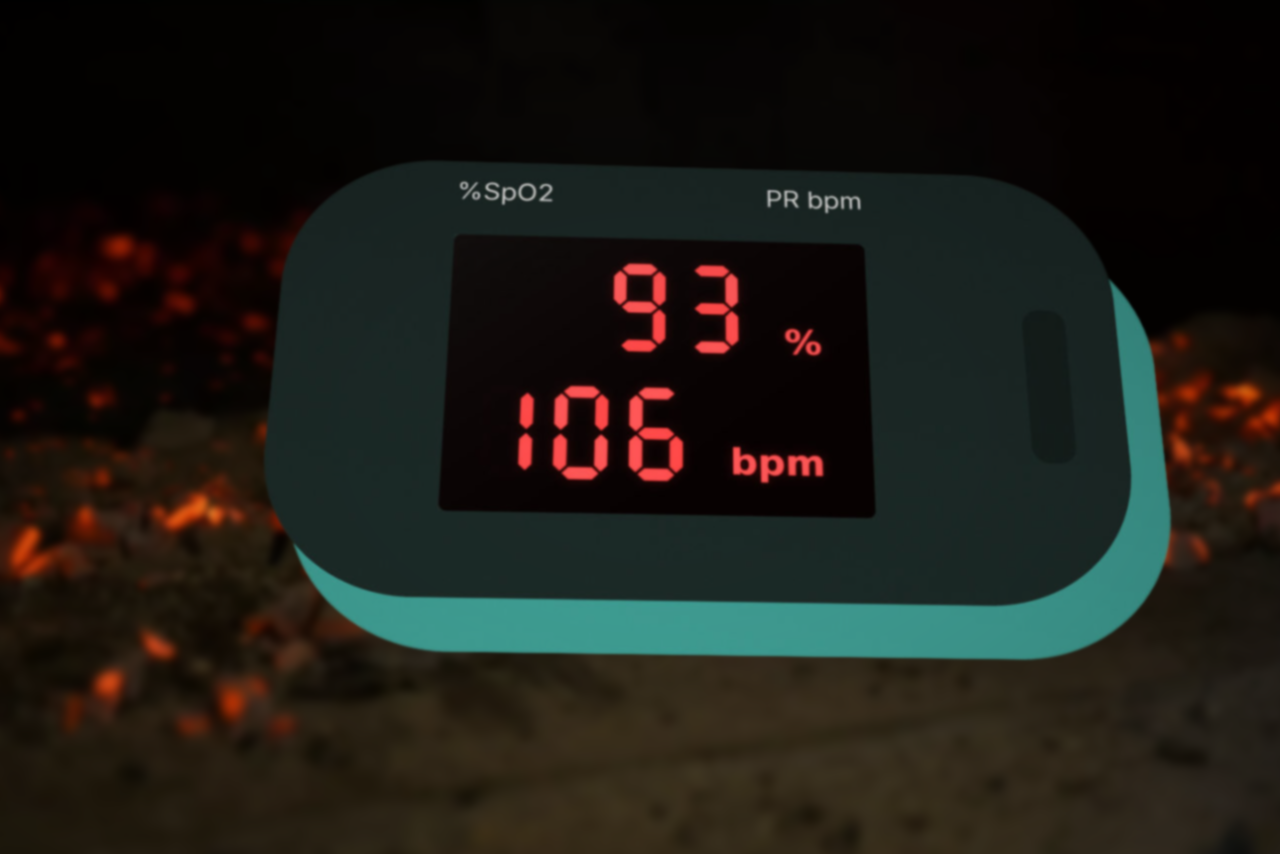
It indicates 93 %
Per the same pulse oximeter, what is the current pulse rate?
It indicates 106 bpm
